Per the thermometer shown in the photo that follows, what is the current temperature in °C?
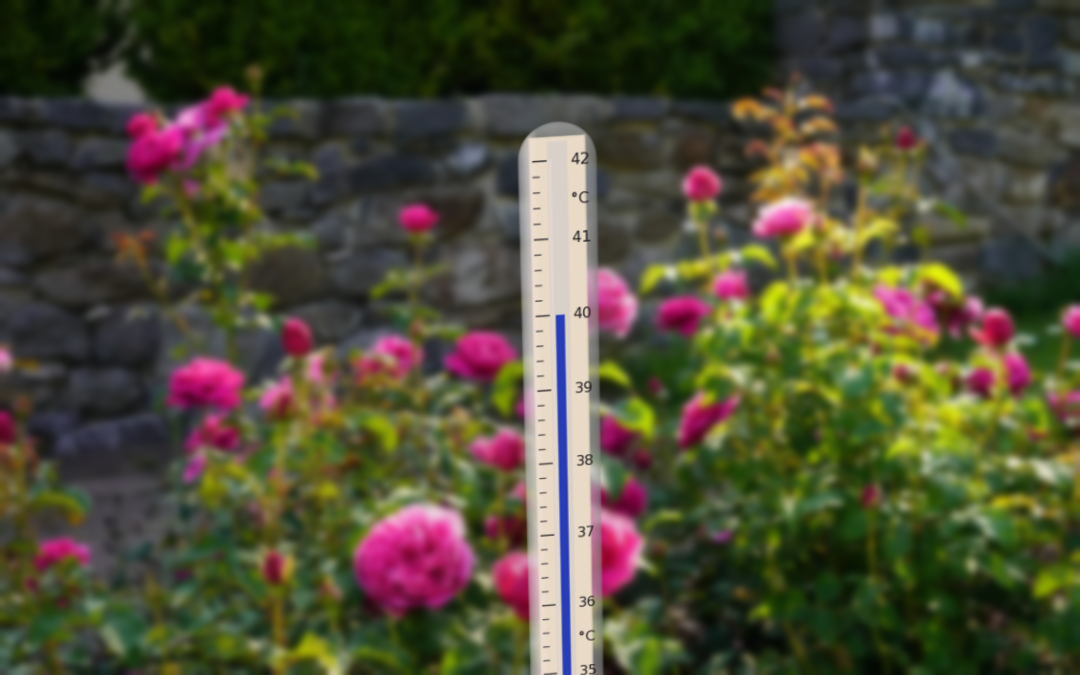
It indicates 40 °C
